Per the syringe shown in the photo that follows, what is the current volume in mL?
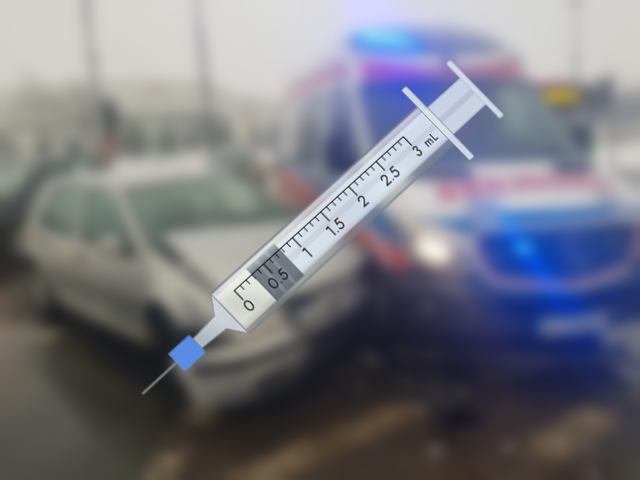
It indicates 0.3 mL
